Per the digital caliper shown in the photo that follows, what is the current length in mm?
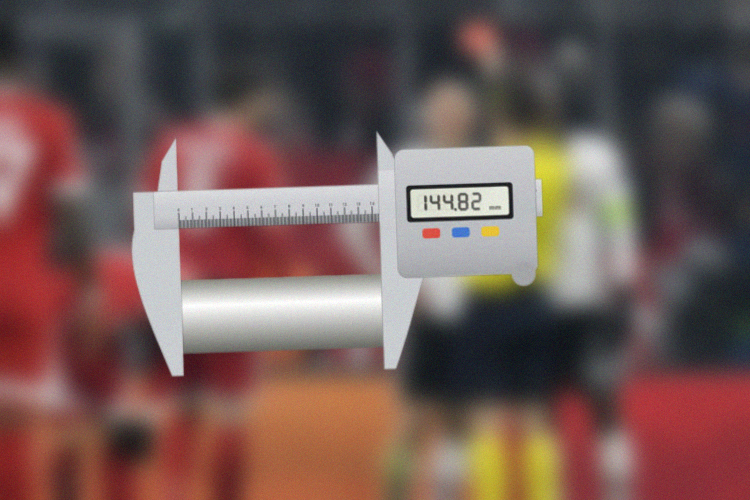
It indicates 144.82 mm
